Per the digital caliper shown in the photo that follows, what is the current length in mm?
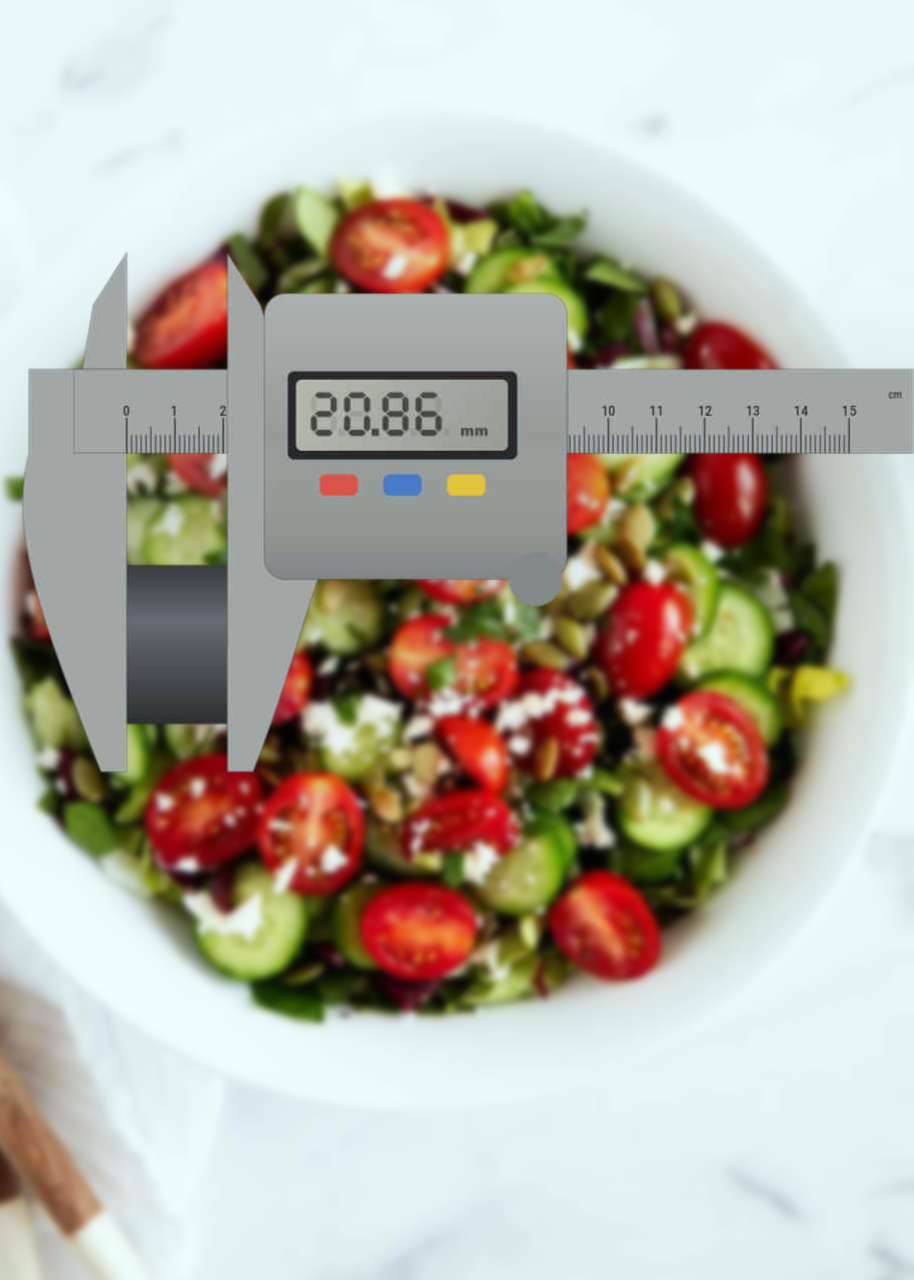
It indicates 20.86 mm
